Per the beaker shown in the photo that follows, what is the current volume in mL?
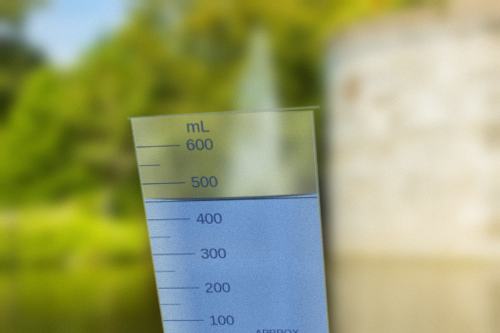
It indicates 450 mL
